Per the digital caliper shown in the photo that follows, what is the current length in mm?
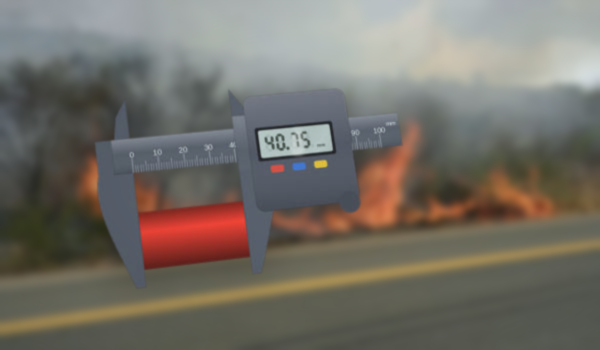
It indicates 40.75 mm
